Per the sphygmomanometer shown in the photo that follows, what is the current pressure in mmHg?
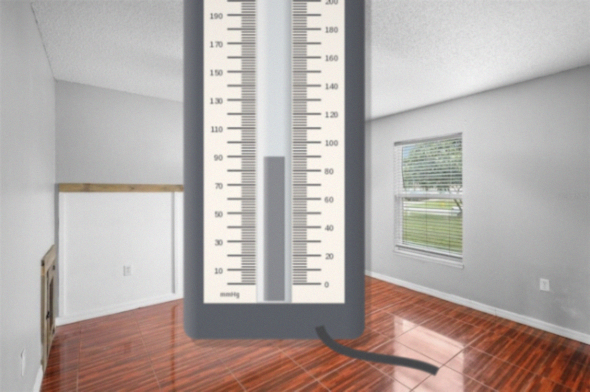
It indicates 90 mmHg
